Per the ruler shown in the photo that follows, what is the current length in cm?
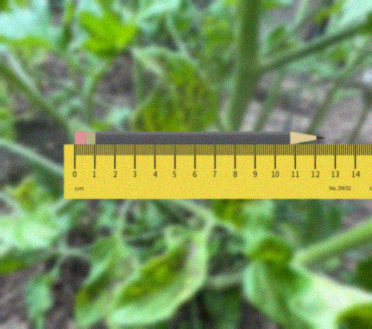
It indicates 12.5 cm
